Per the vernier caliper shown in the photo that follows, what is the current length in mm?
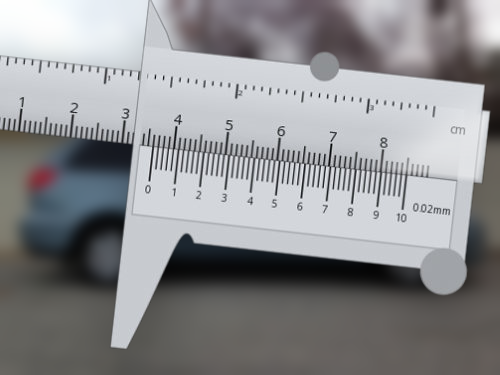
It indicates 36.0 mm
